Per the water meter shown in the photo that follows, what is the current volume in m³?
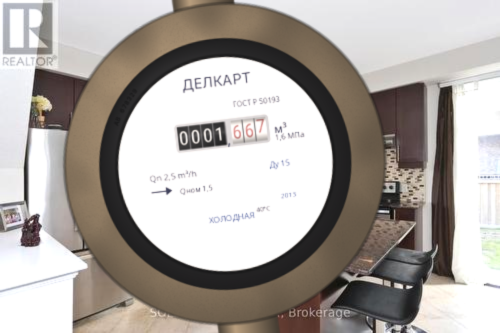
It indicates 1.667 m³
